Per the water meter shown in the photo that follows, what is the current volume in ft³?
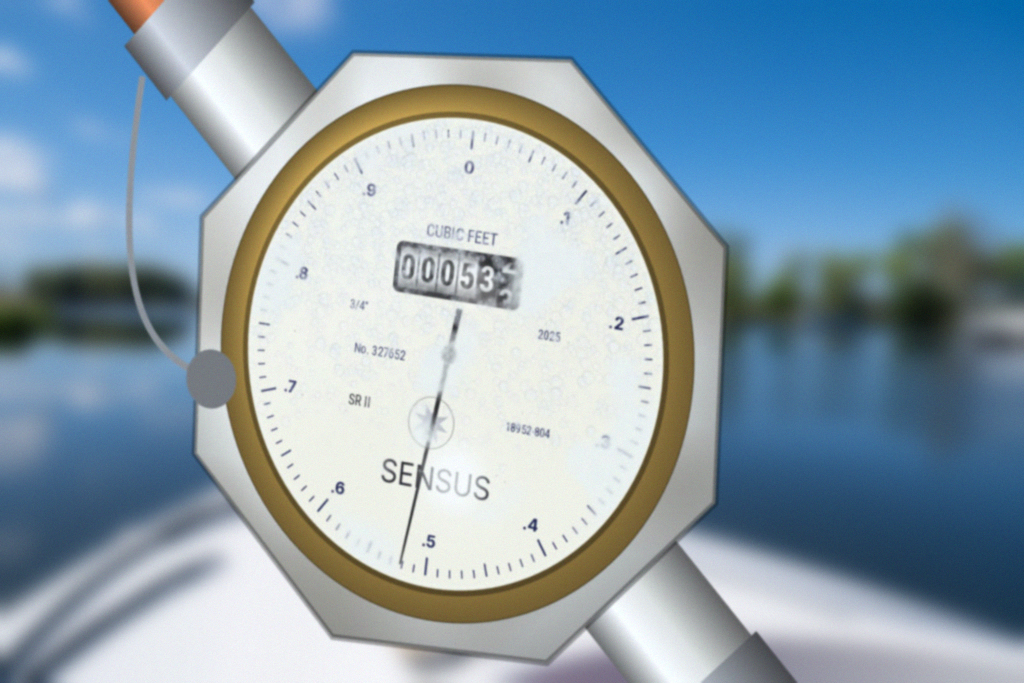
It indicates 532.52 ft³
